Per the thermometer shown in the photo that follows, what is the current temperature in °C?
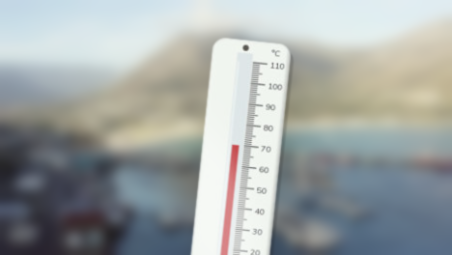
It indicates 70 °C
